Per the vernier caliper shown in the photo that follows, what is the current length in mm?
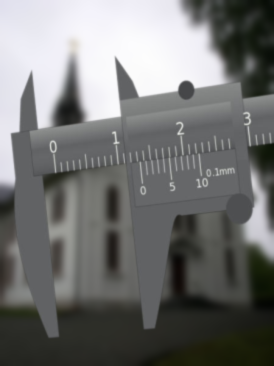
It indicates 13.4 mm
